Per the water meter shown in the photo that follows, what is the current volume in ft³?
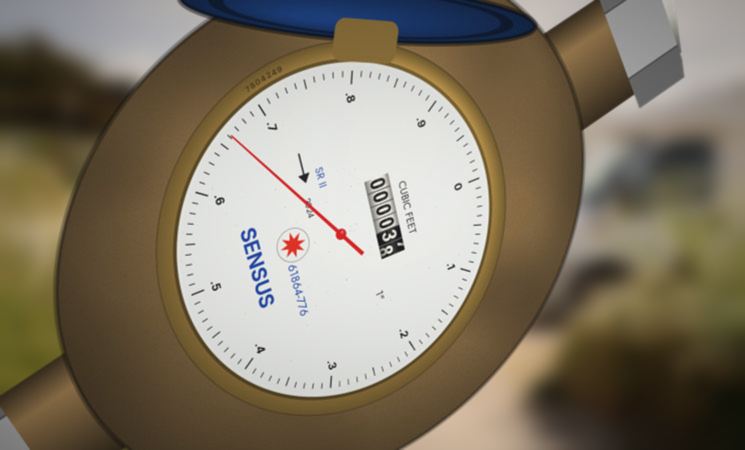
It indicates 37.66 ft³
